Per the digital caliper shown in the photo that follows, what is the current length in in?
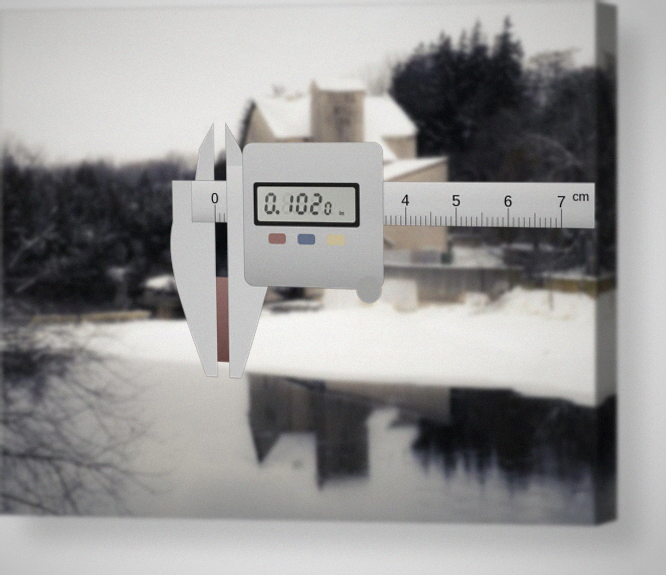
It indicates 0.1020 in
